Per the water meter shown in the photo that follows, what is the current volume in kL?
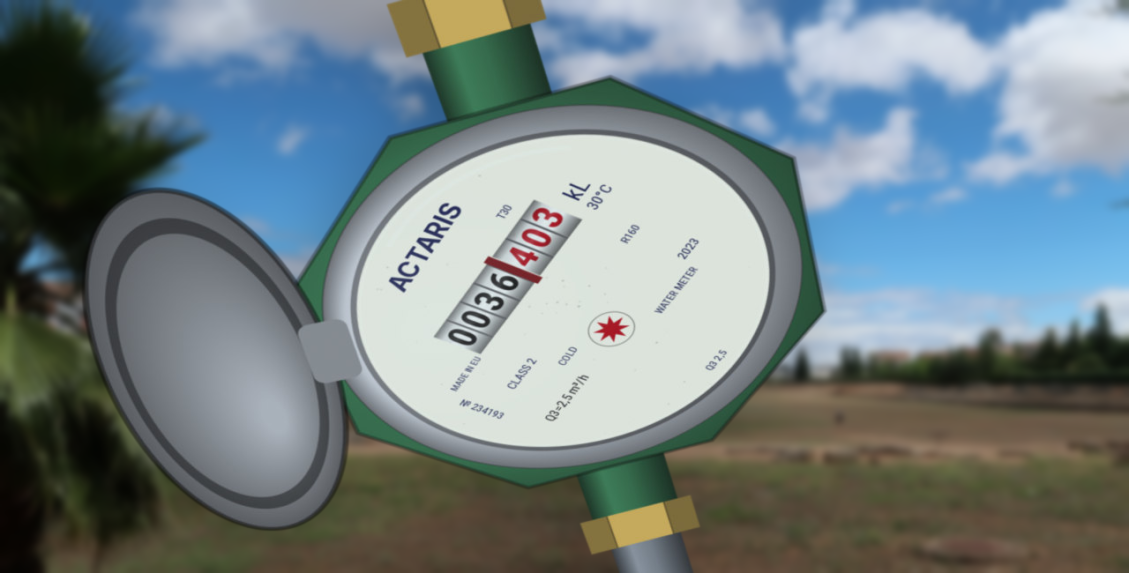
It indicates 36.403 kL
